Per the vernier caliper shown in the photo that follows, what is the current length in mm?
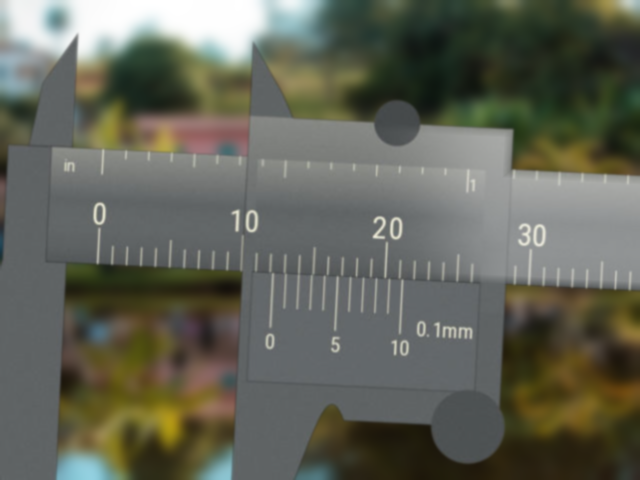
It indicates 12.2 mm
